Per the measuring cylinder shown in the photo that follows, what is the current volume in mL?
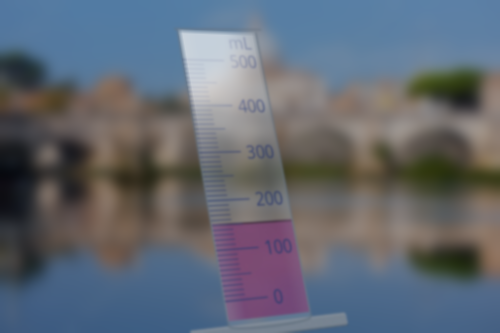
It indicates 150 mL
